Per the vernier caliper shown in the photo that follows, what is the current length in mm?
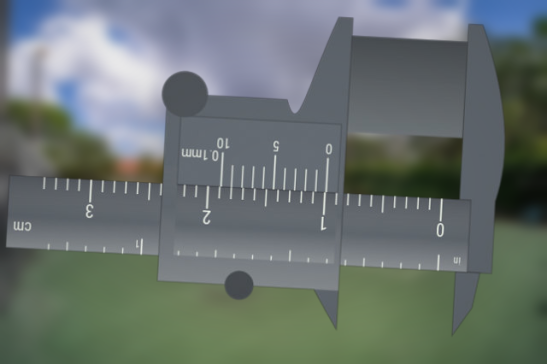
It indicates 9.9 mm
